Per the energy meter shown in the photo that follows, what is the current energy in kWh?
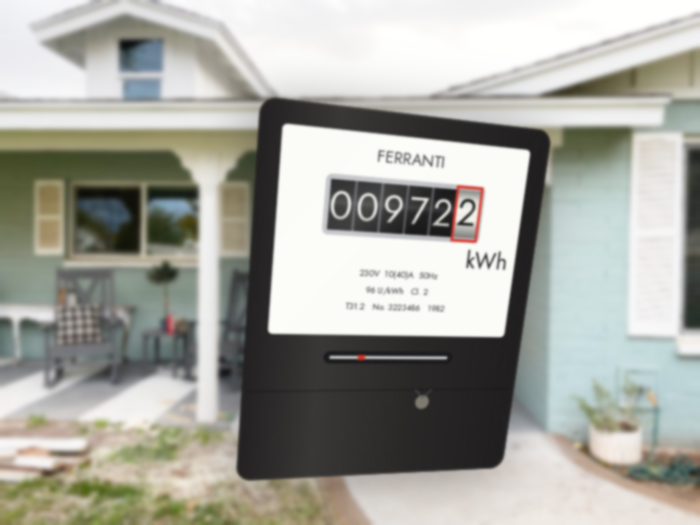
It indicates 972.2 kWh
